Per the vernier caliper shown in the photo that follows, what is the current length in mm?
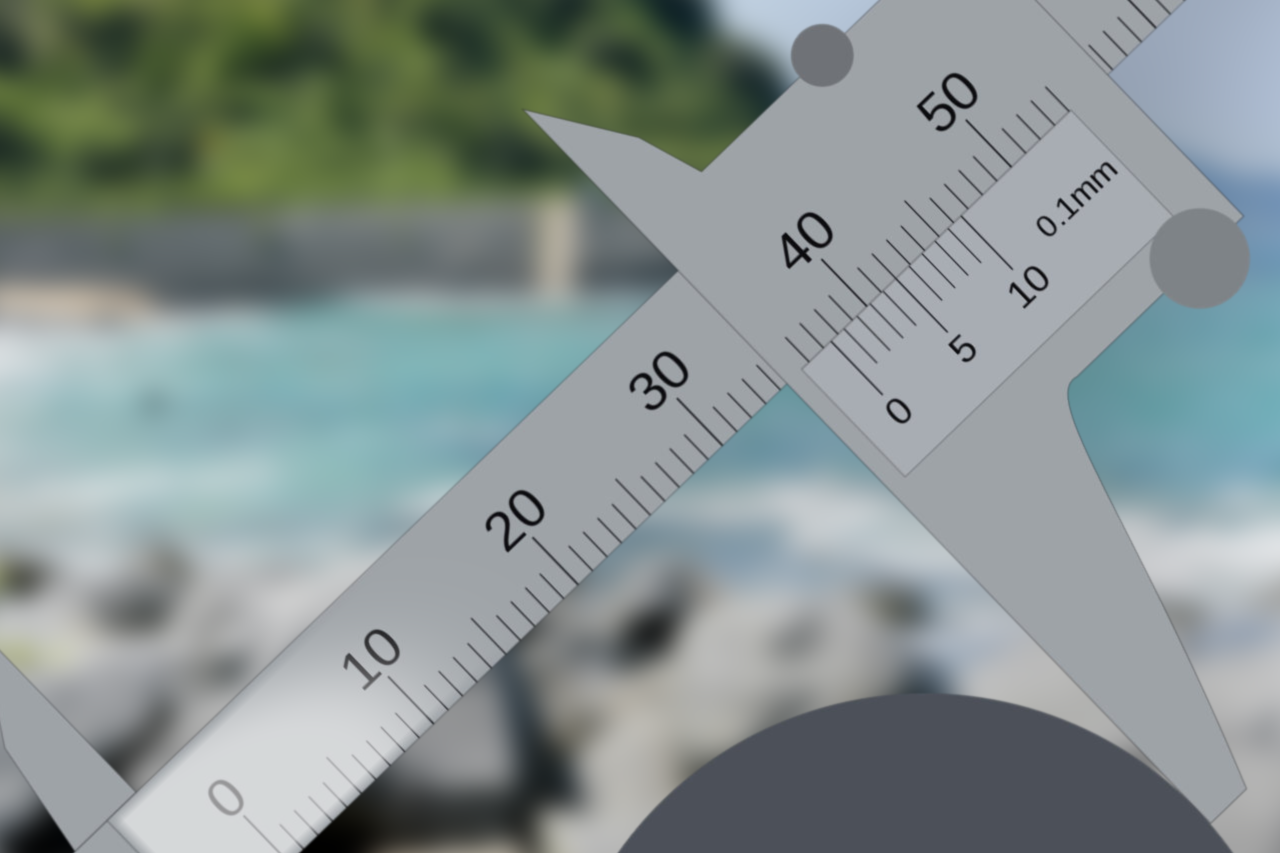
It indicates 37.5 mm
